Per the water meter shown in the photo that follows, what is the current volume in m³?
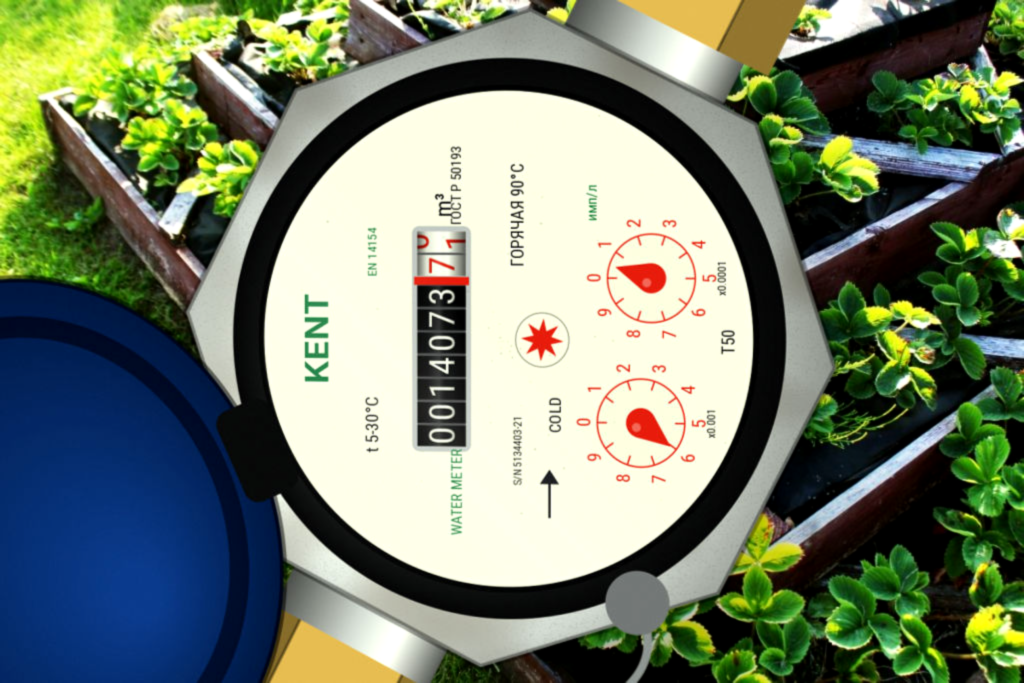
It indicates 14073.7060 m³
